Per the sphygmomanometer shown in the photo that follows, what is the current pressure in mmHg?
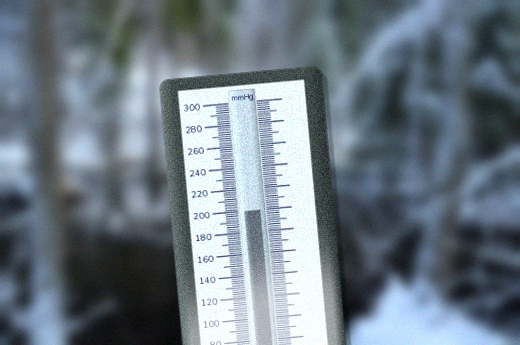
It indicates 200 mmHg
